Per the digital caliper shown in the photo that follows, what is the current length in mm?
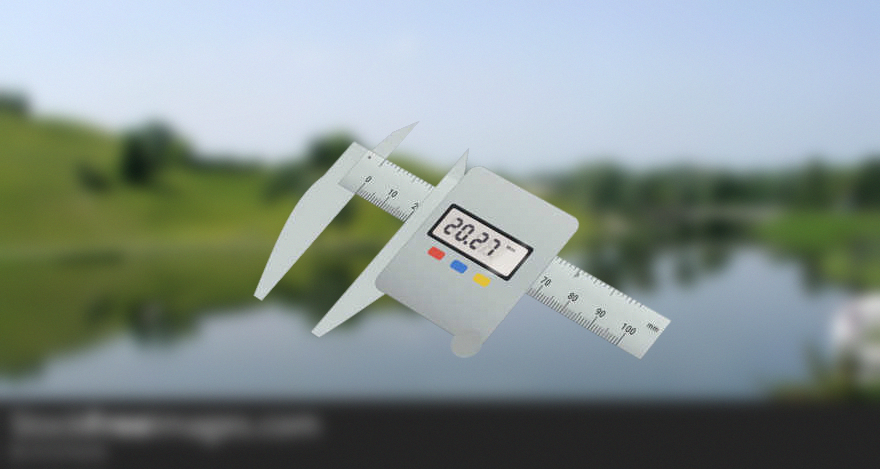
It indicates 20.27 mm
